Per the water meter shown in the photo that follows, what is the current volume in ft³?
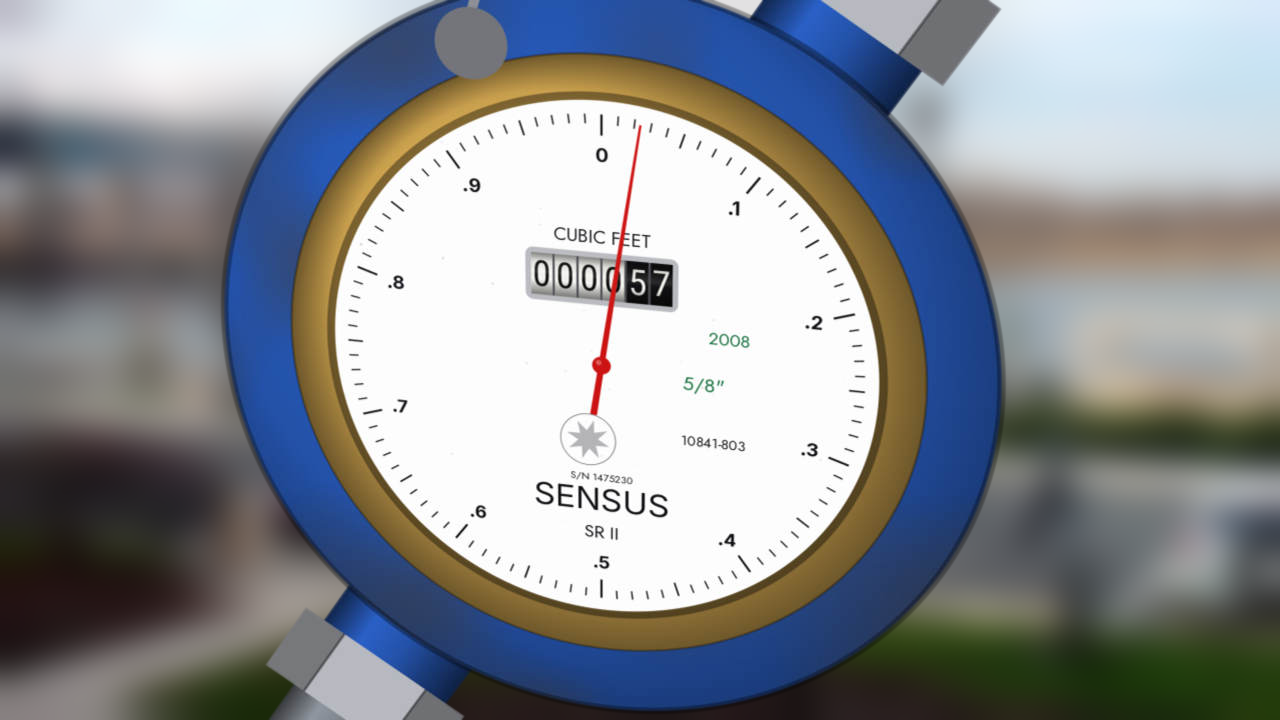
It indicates 57.02 ft³
